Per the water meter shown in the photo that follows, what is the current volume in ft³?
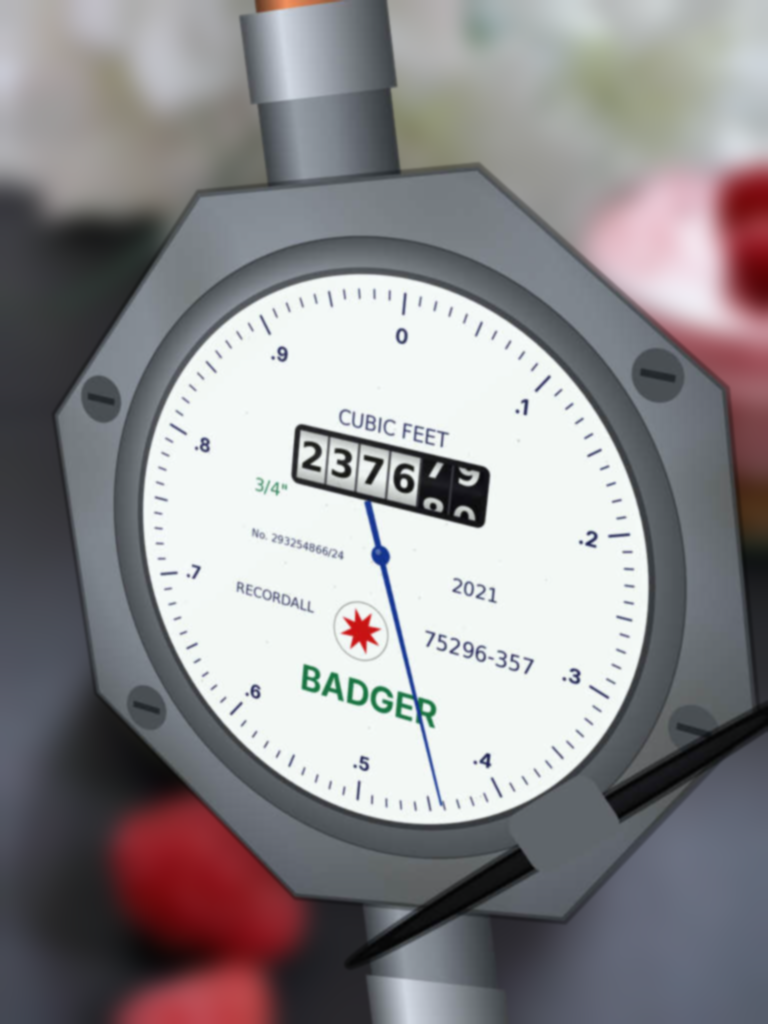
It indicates 237679.44 ft³
